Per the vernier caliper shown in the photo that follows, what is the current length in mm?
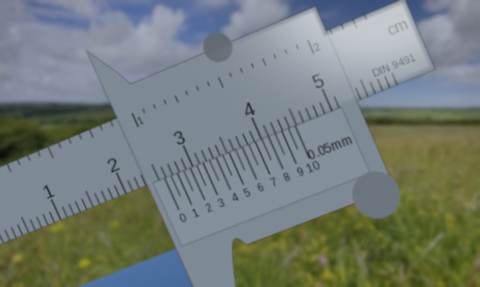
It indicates 25.8 mm
